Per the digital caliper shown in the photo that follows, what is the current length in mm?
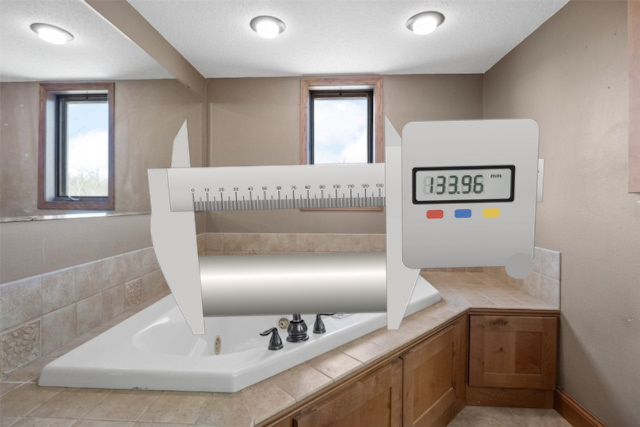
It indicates 133.96 mm
